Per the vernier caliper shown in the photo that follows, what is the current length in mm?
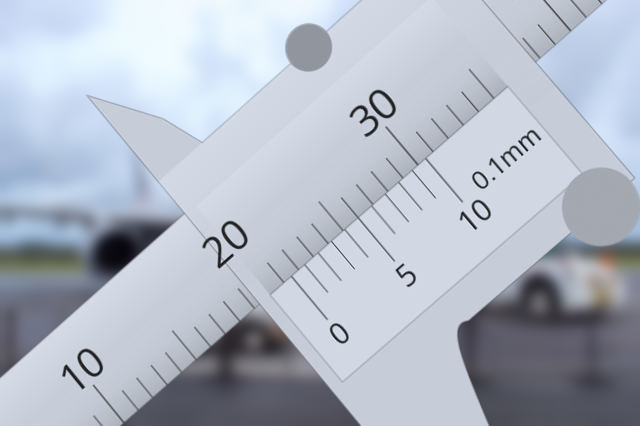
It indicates 21.5 mm
